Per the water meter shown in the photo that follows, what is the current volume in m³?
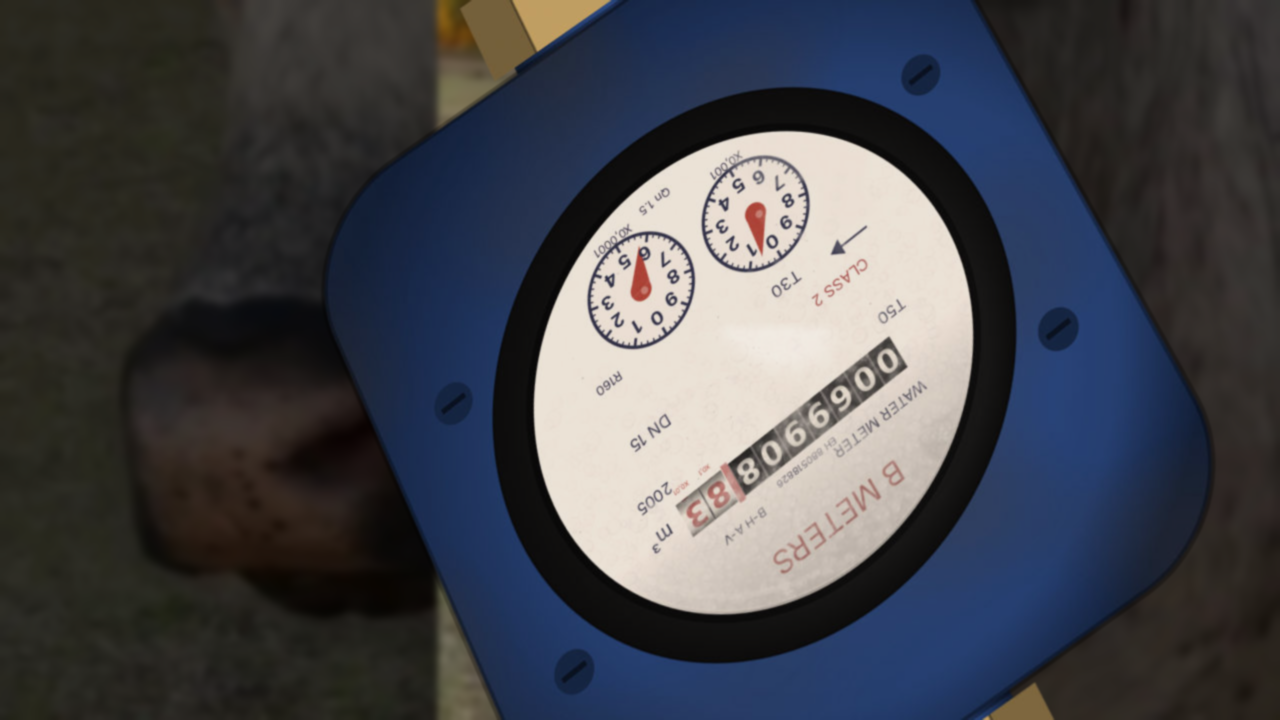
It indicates 69908.8305 m³
